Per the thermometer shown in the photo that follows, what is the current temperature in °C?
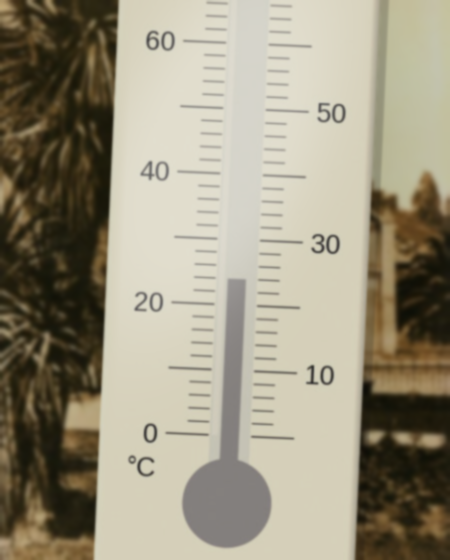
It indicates 24 °C
